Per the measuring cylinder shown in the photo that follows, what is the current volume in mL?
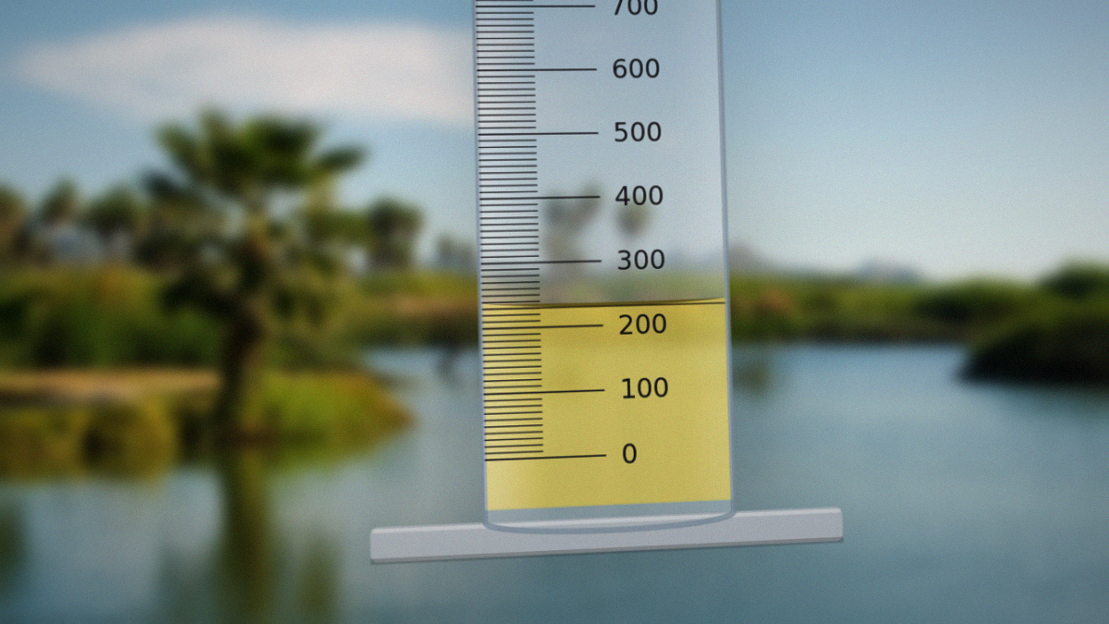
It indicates 230 mL
